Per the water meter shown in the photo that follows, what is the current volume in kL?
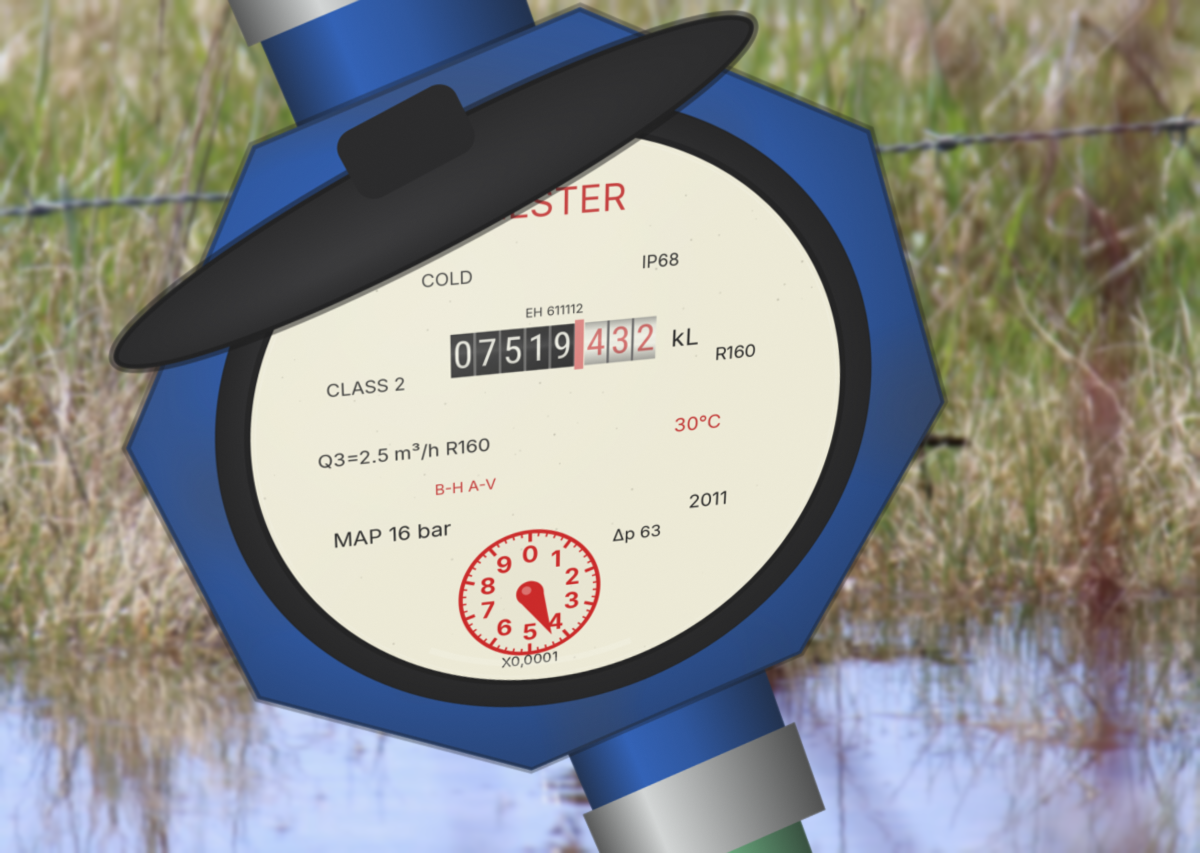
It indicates 7519.4324 kL
